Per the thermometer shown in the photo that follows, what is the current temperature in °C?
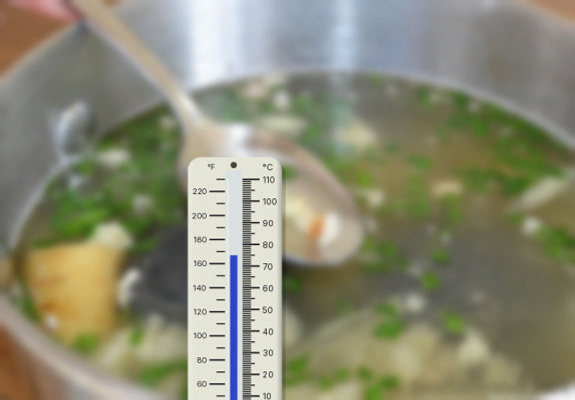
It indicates 75 °C
